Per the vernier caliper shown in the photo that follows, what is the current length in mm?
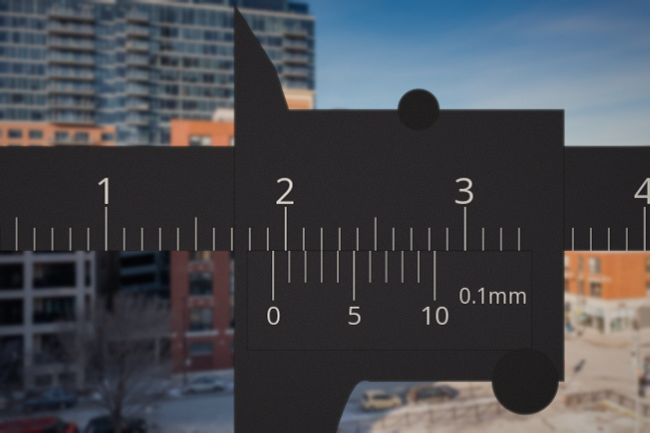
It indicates 19.3 mm
